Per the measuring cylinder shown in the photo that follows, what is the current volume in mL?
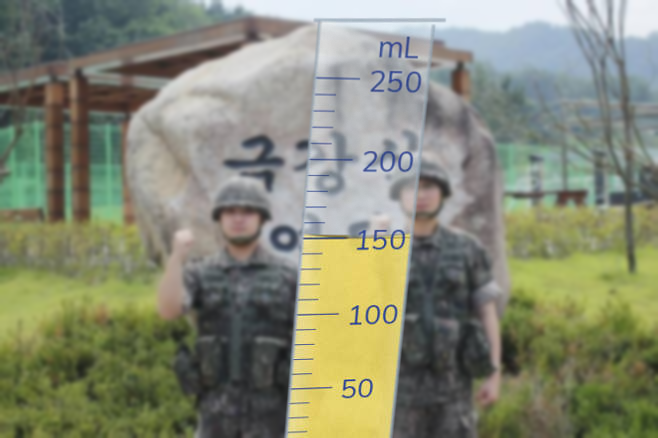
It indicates 150 mL
